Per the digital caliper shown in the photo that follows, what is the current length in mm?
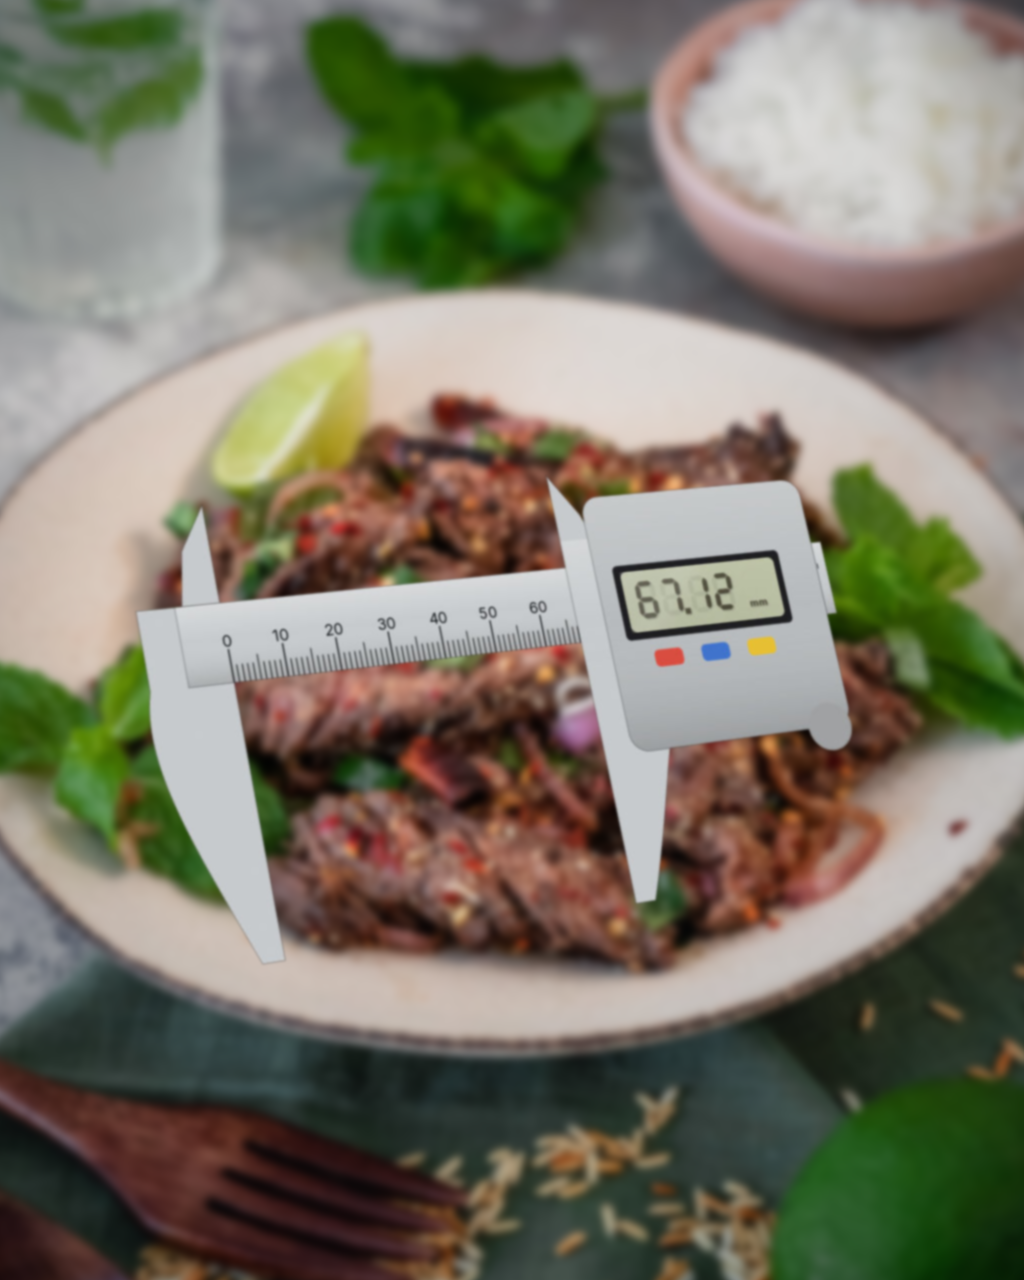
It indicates 67.12 mm
